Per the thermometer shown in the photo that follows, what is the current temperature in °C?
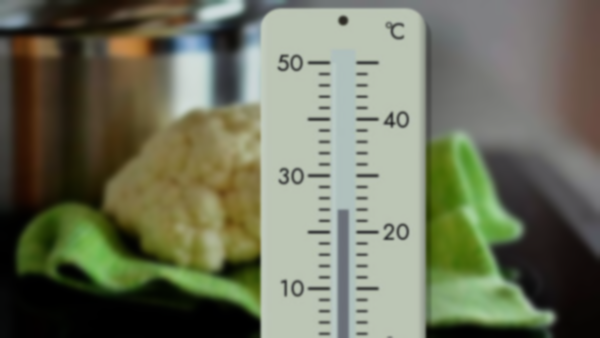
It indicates 24 °C
